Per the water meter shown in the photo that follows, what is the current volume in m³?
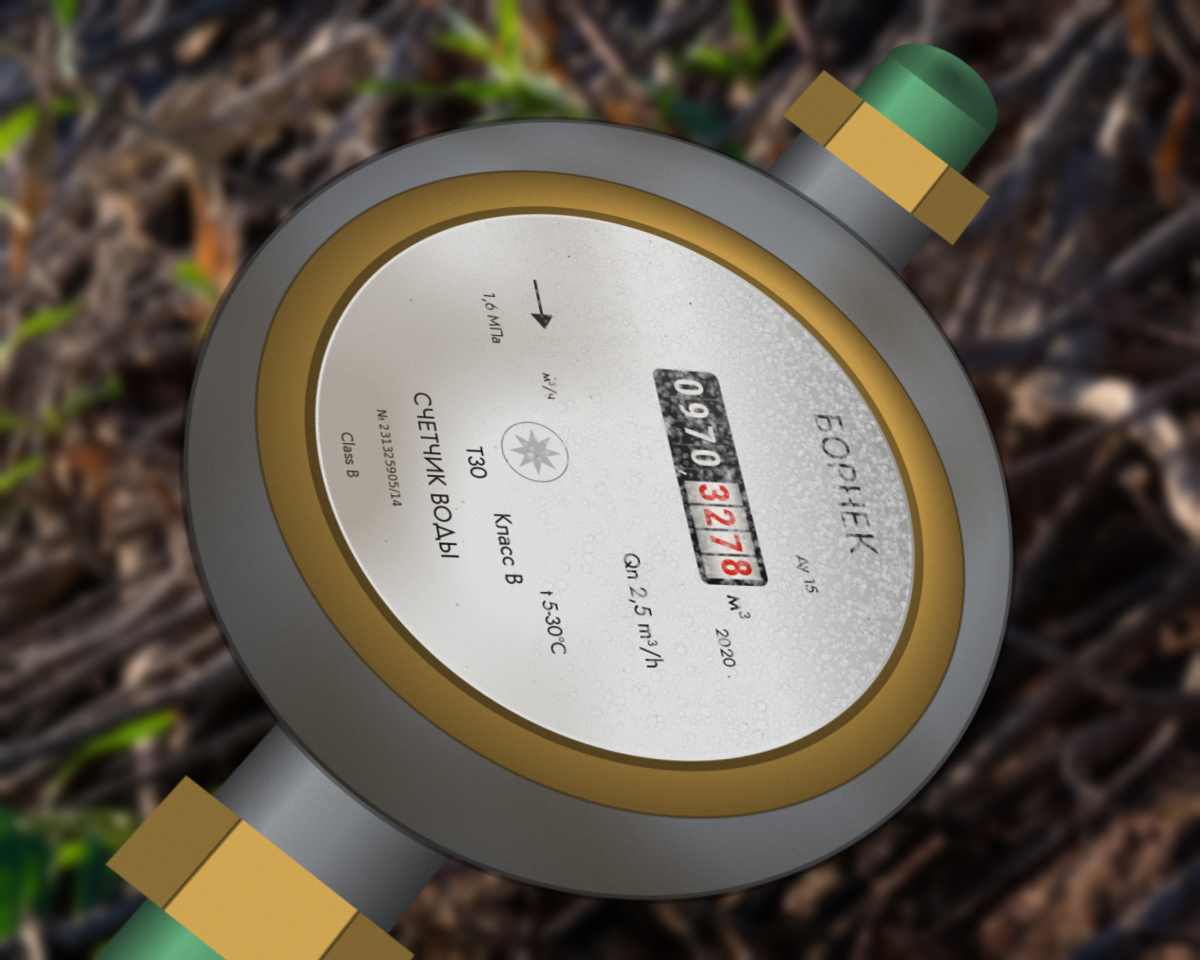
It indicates 970.3278 m³
